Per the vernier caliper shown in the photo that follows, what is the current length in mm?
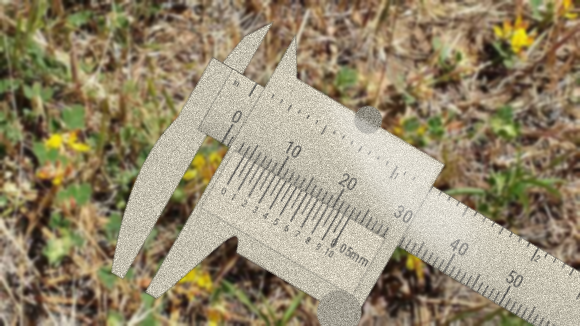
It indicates 4.0 mm
